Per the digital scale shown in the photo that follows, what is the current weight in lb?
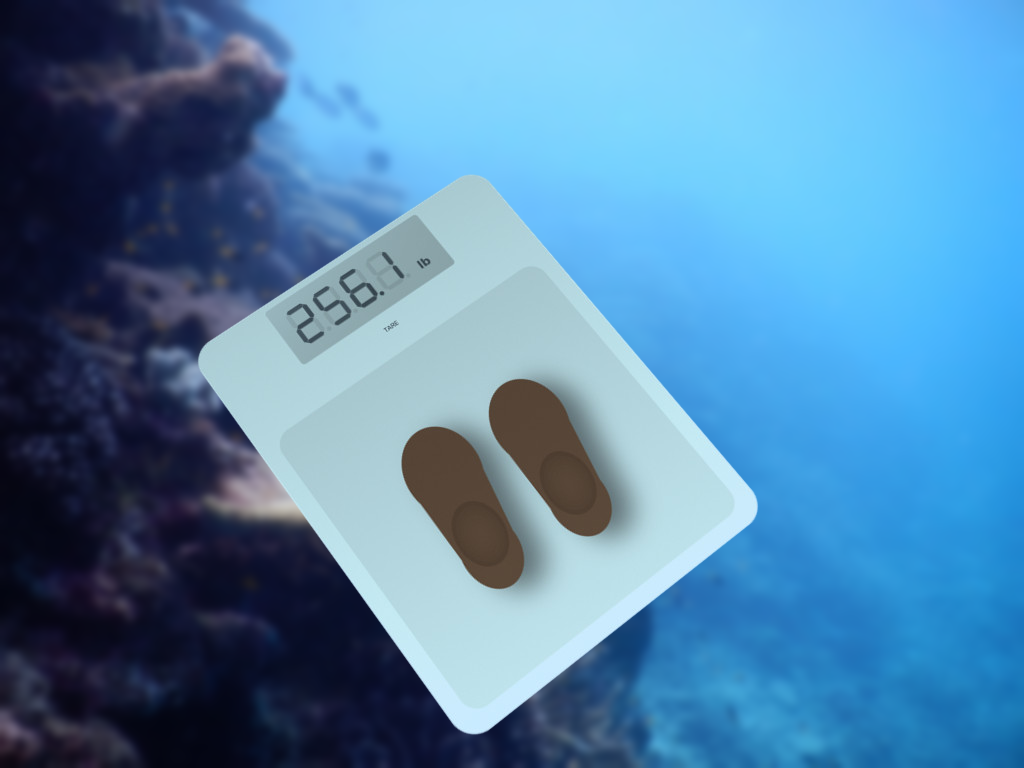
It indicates 256.1 lb
